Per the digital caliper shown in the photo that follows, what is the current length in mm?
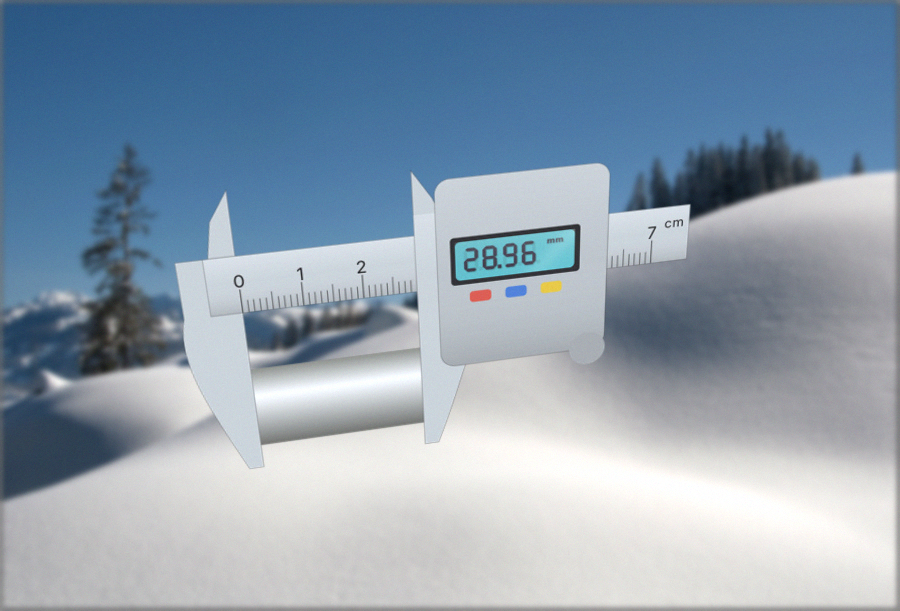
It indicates 28.96 mm
